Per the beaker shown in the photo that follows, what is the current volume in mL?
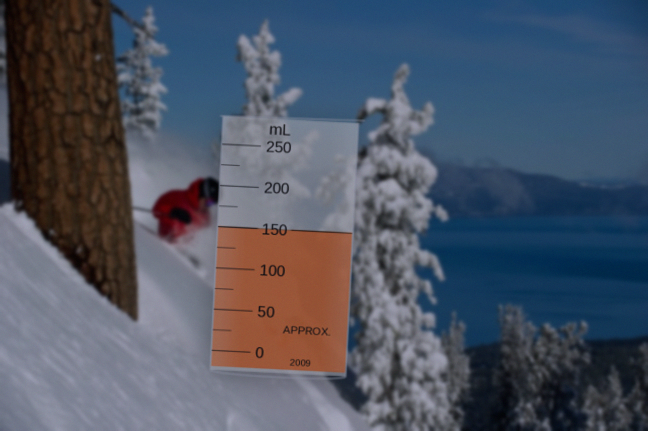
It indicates 150 mL
